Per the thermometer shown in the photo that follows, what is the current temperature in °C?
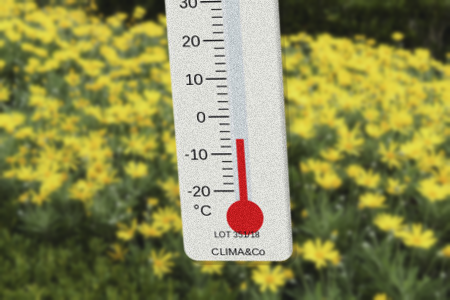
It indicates -6 °C
